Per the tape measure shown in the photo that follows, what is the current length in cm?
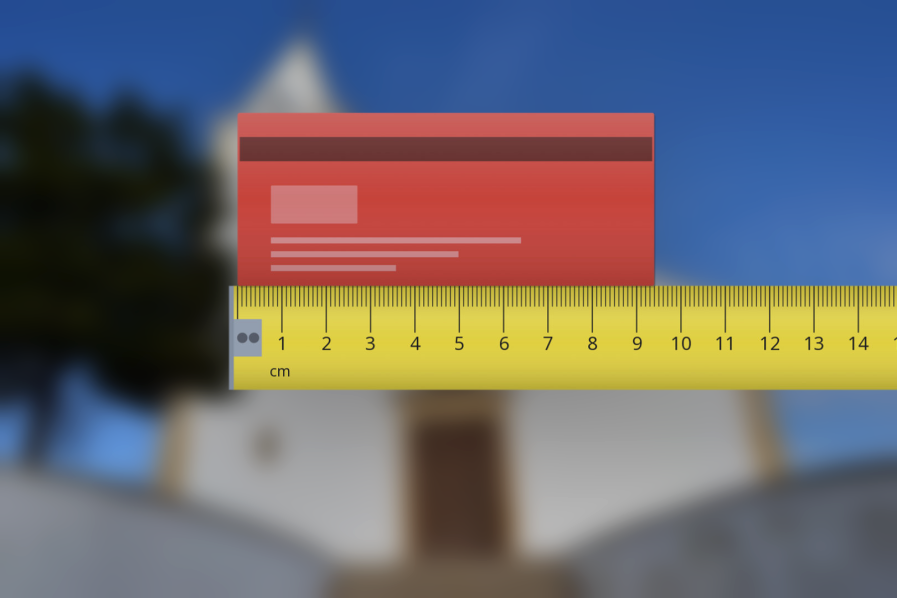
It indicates 9.4 cm
